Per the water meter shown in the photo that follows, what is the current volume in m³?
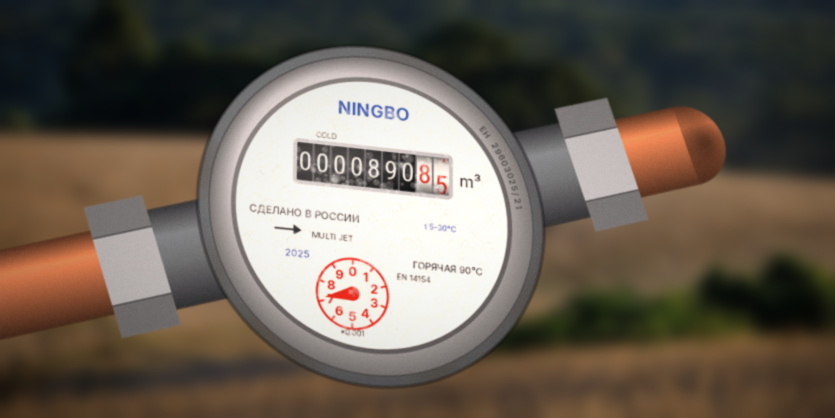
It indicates 890.847 m³
